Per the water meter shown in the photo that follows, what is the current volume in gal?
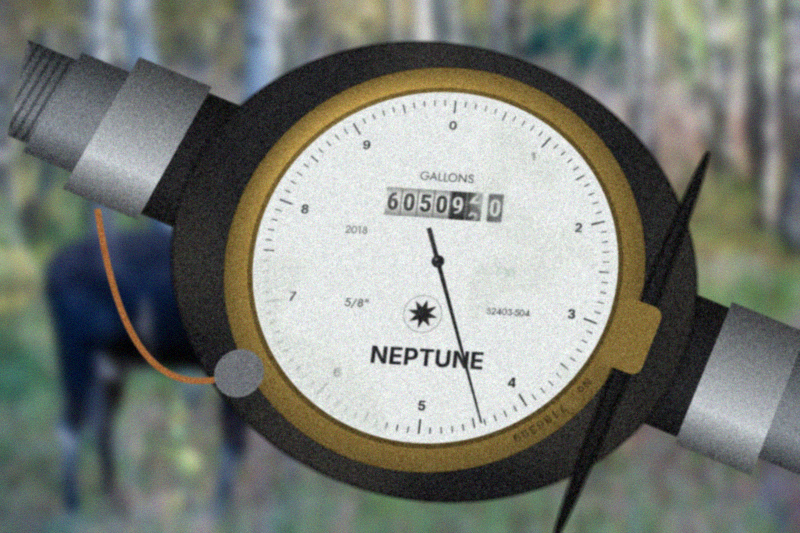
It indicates 6050924.4 gal
